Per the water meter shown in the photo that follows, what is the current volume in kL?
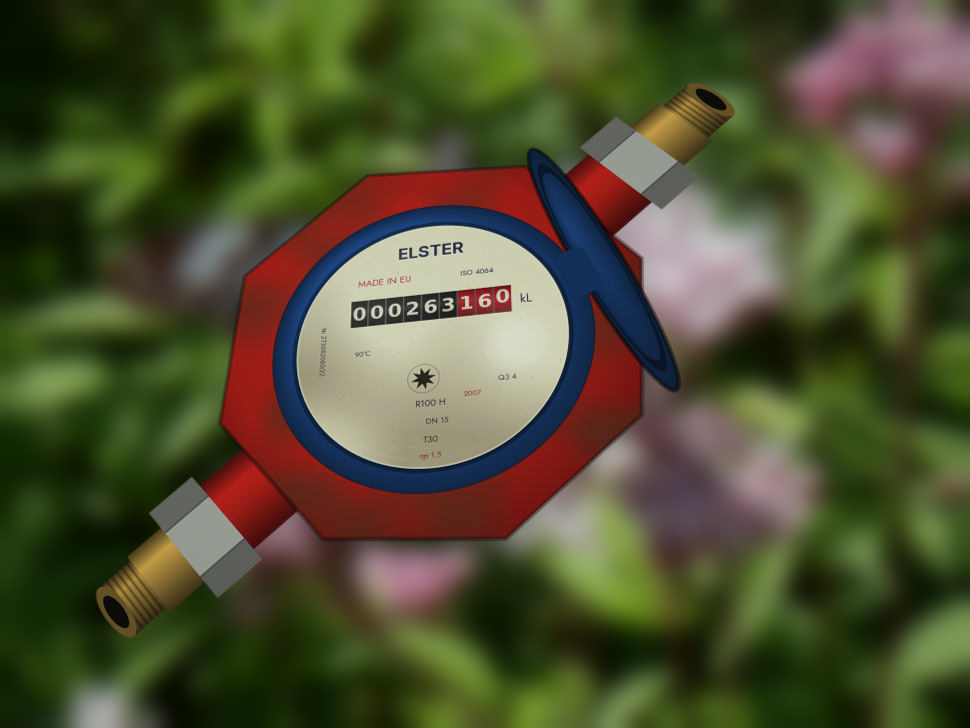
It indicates 263.160 kL
